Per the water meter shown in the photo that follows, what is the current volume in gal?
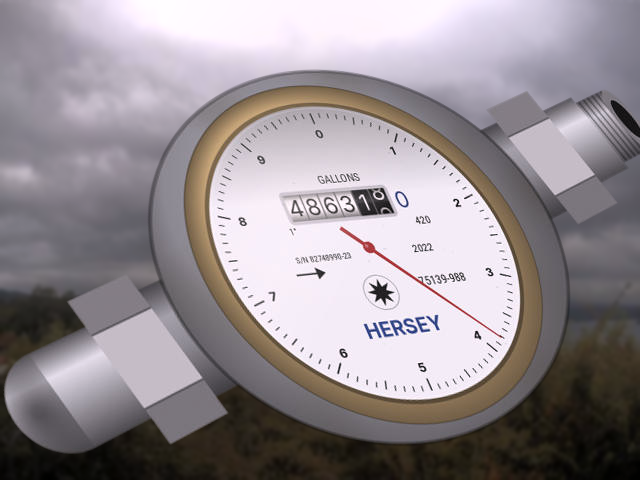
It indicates 4863183.8 gal
